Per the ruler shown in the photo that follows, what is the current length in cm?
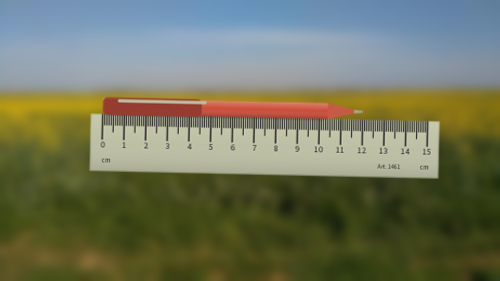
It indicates 12 cm
